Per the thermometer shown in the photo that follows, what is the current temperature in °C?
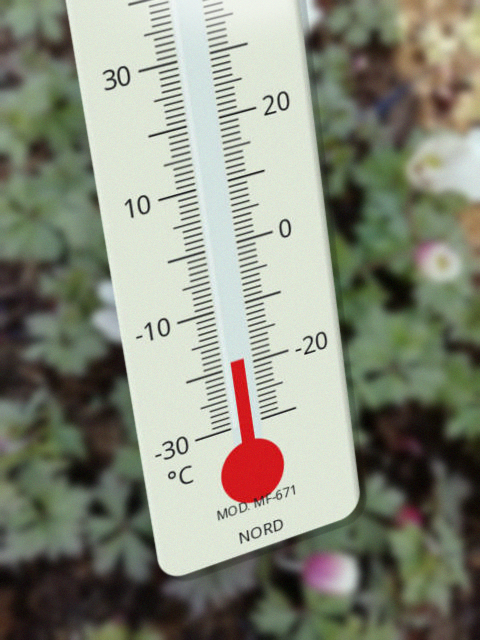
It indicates -19 °C
